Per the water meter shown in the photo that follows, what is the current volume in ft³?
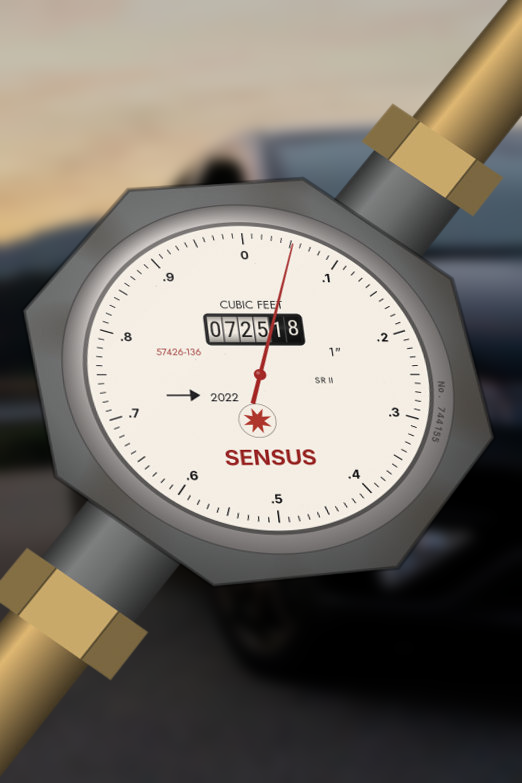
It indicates 72518.05 ft³
